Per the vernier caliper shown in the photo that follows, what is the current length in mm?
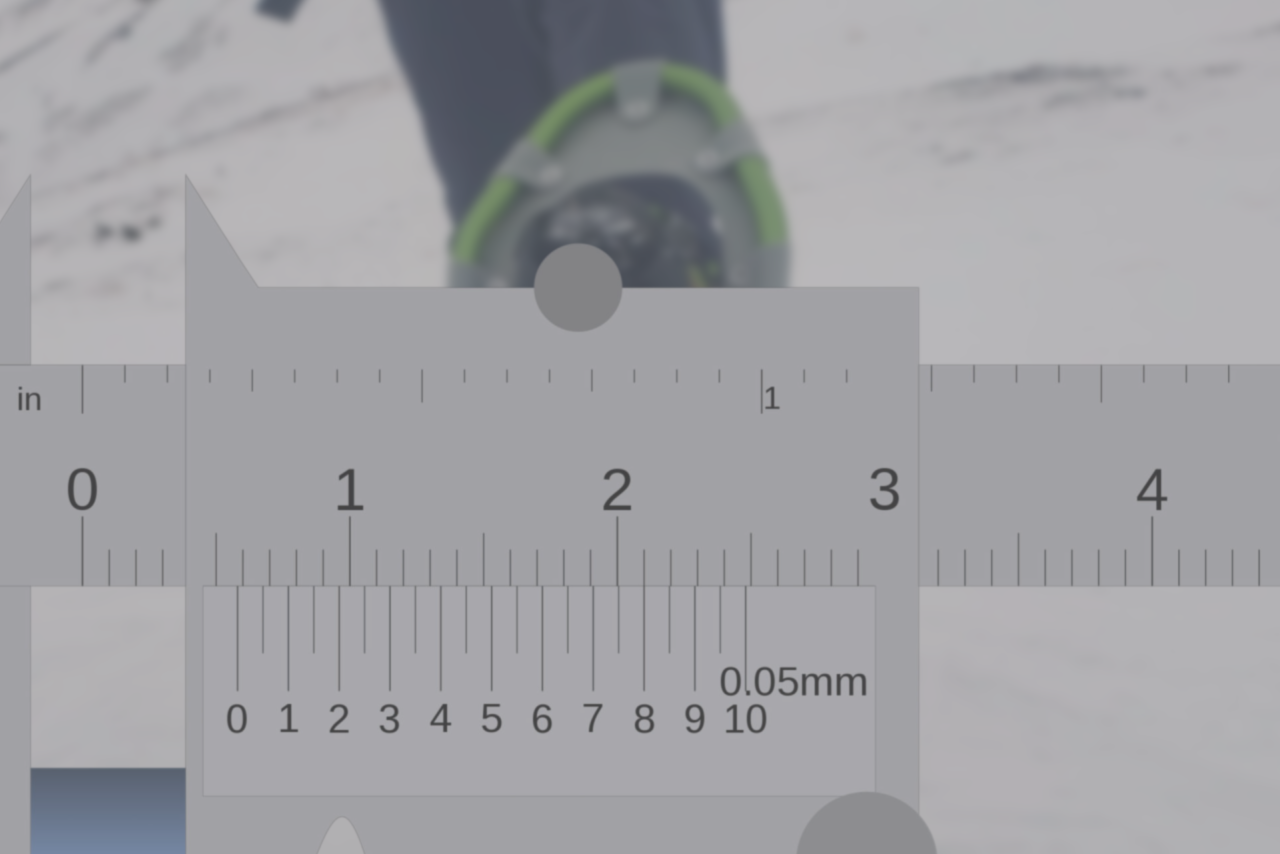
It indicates 5.80 mm
